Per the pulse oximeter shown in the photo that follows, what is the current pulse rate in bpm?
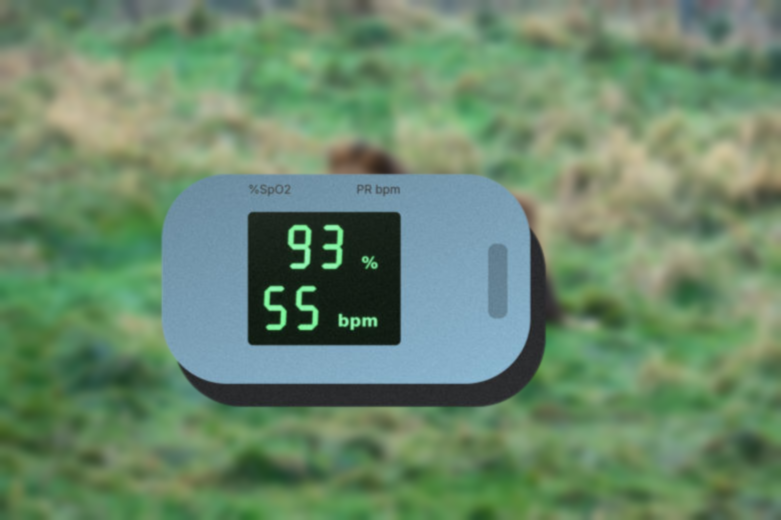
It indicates 55 bpm
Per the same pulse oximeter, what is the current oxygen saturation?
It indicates 93 %
